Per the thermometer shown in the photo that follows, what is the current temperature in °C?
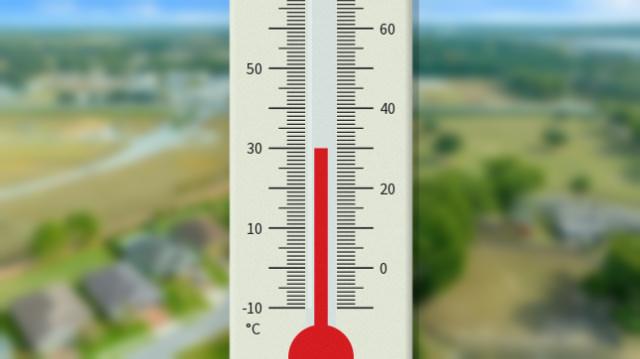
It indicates 30 °C
